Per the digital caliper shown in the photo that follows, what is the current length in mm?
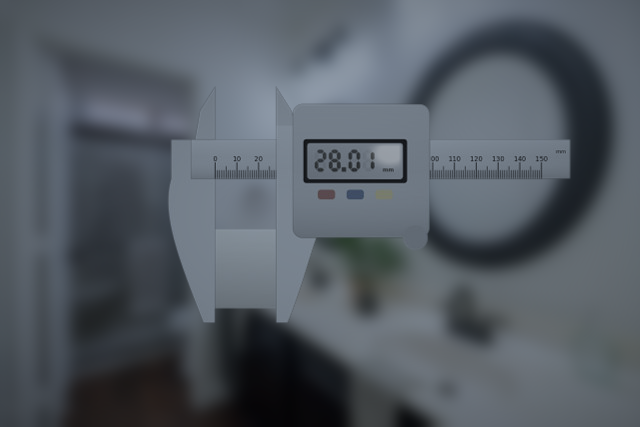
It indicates 28.01 mm
